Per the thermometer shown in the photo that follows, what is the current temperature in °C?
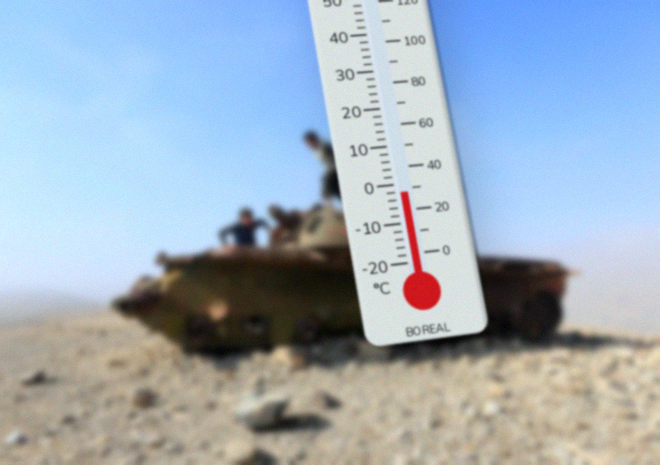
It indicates -2 °C
